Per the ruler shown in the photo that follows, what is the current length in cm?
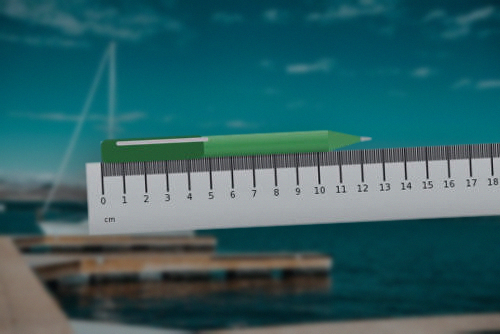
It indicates 12.5 cm
